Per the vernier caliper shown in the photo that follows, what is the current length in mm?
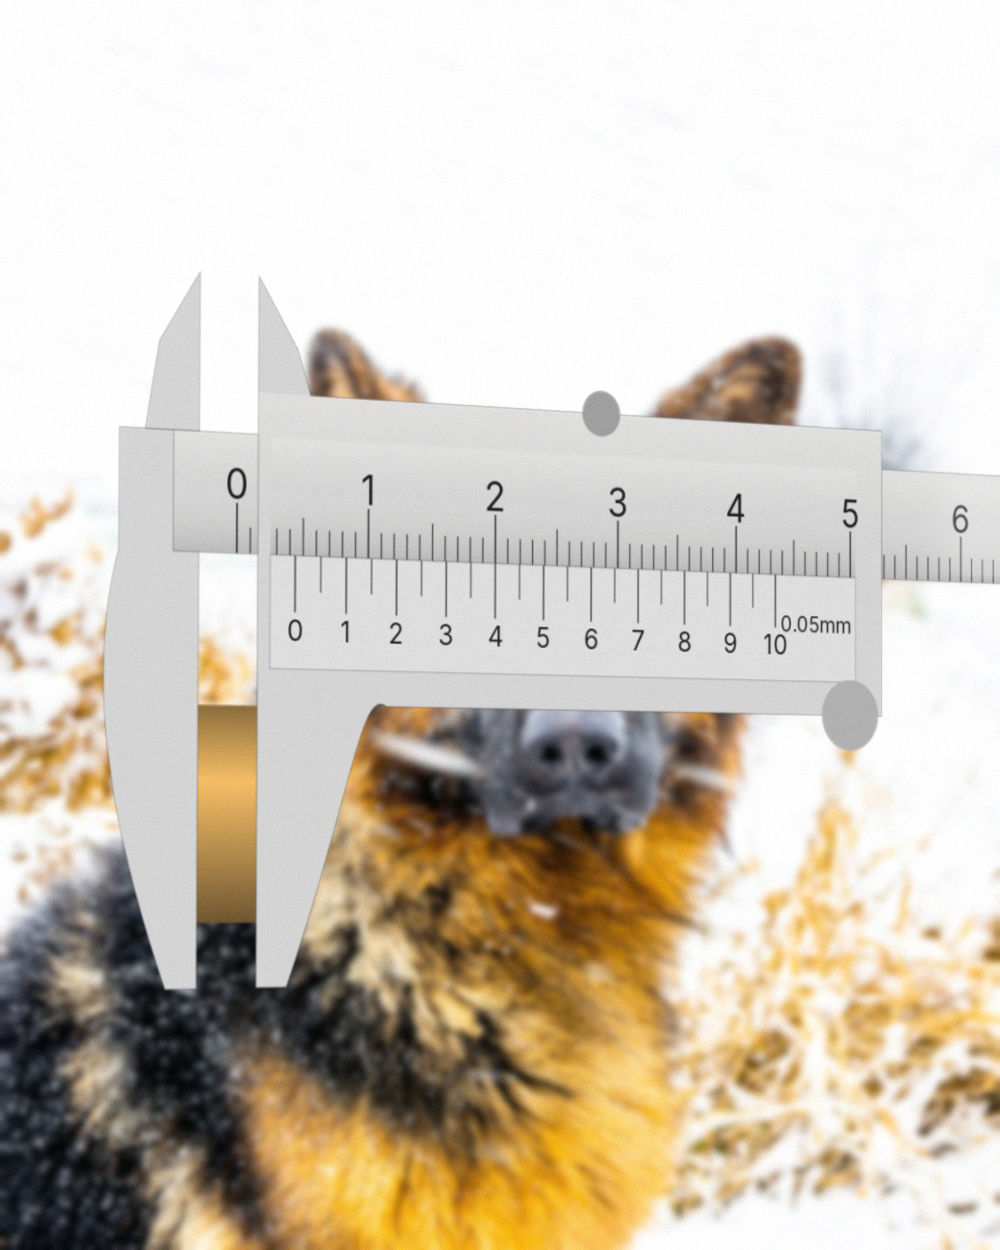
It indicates 4.4 mm
